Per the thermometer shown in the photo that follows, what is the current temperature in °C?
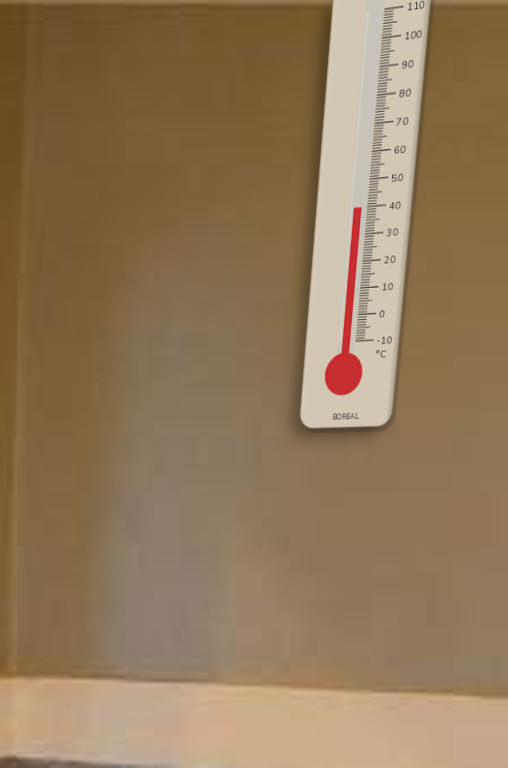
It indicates 40 °C
